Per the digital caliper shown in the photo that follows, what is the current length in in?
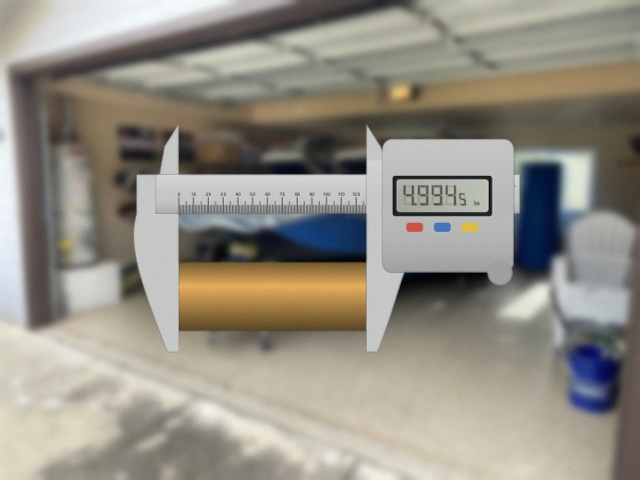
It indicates 4.9945 in
